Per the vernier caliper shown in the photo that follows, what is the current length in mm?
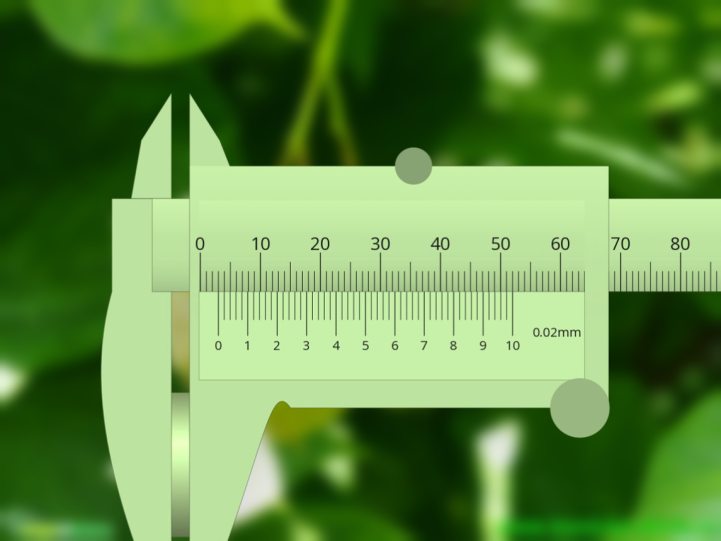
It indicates 3.0 mm
